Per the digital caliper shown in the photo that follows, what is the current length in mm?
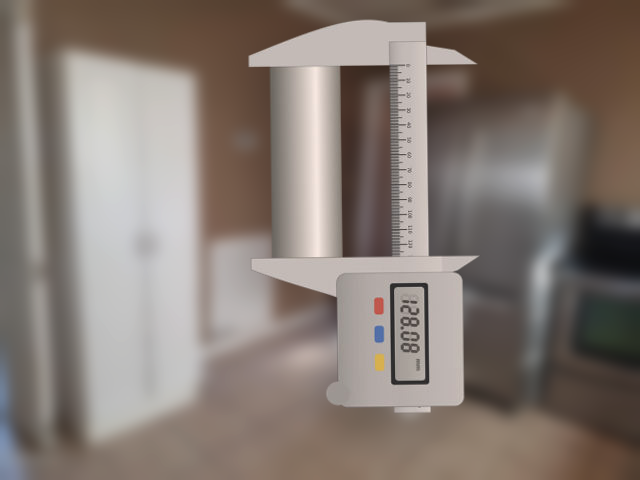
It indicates 128.08 mm
